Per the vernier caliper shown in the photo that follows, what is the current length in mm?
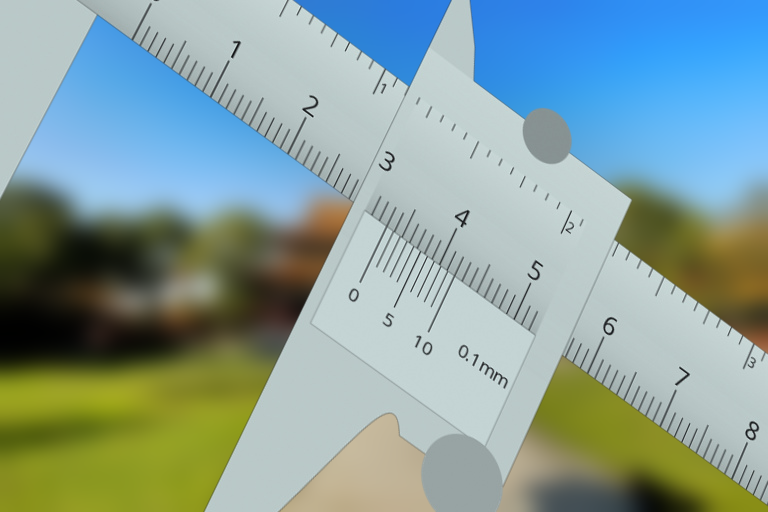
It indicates 33.0 mm
